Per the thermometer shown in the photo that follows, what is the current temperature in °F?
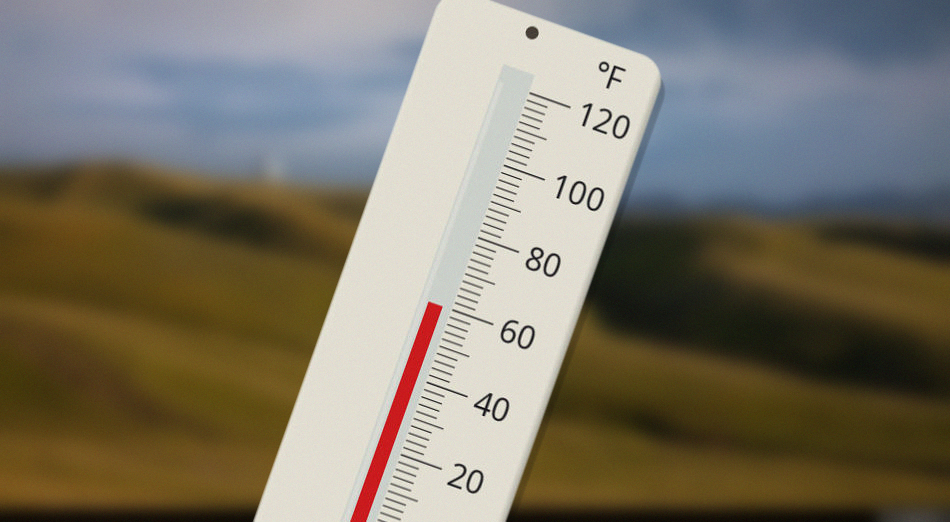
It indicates 60 °F
